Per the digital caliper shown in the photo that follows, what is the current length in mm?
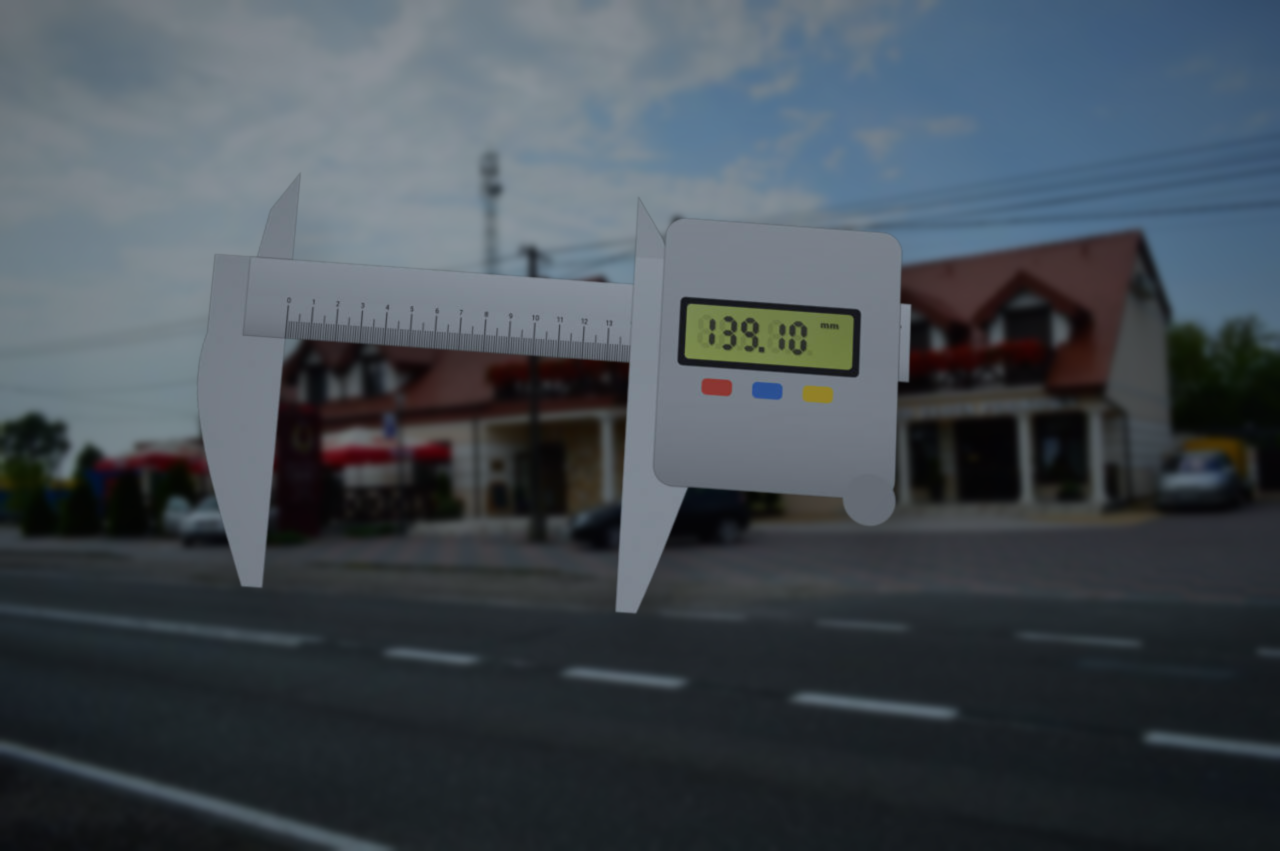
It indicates 139.10 mm
